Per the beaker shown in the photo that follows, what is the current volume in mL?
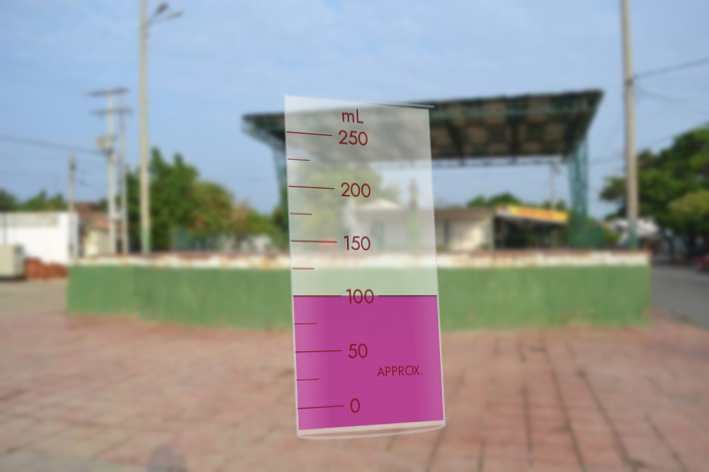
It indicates 100 mL
